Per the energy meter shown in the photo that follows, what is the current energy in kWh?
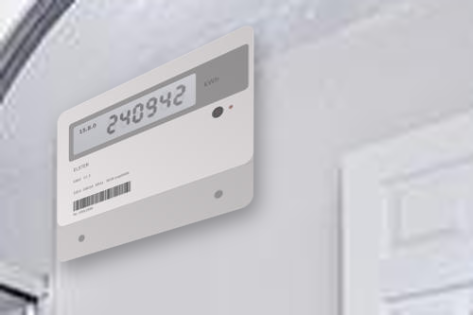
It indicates 240942 kWh
